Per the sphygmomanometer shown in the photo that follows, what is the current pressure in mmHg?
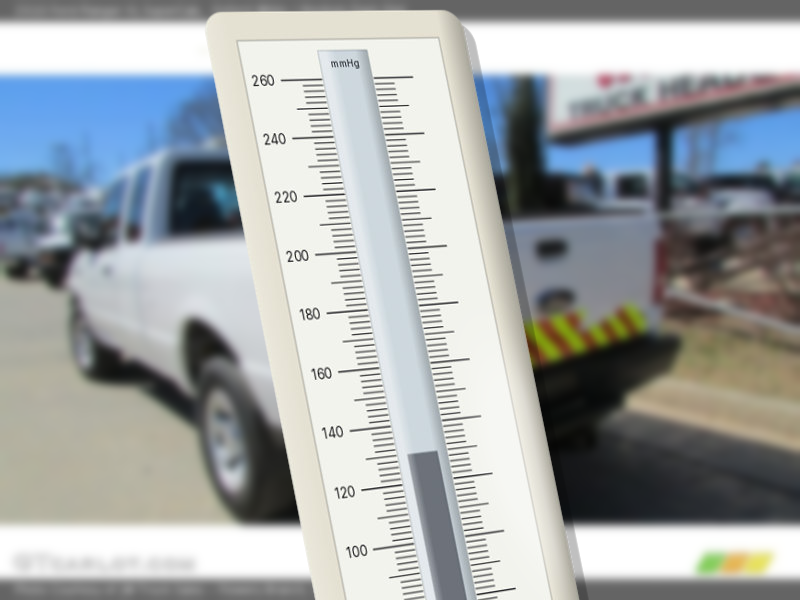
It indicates 130 mmHg
